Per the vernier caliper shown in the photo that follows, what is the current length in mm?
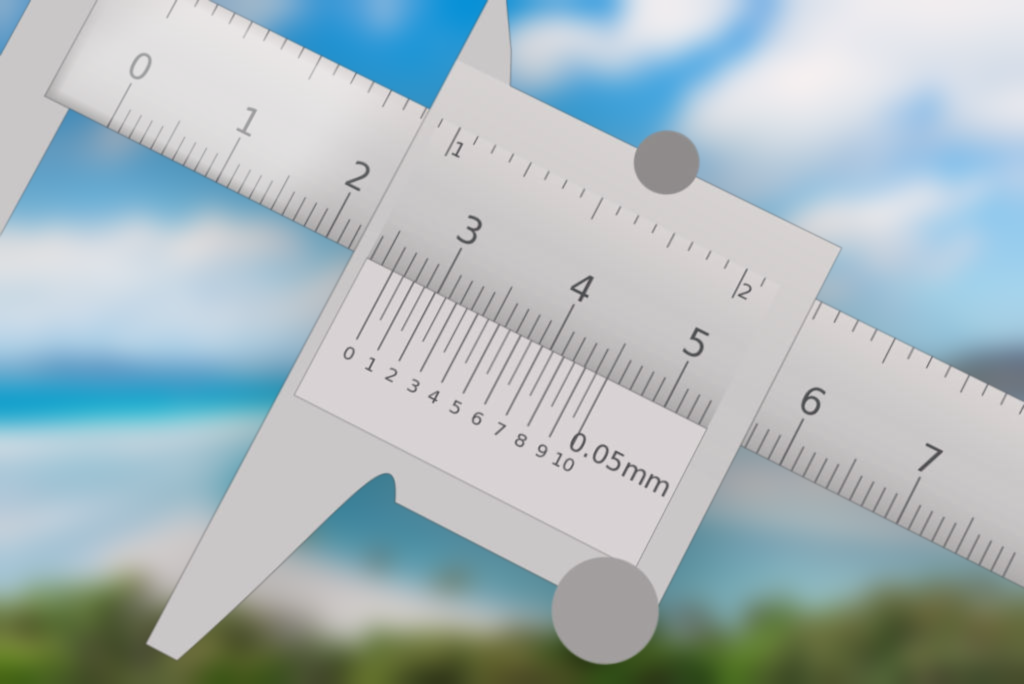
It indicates 26.0 mm
